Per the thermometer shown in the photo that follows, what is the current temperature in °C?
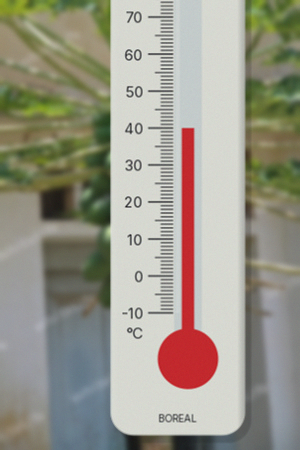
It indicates 40 °C
